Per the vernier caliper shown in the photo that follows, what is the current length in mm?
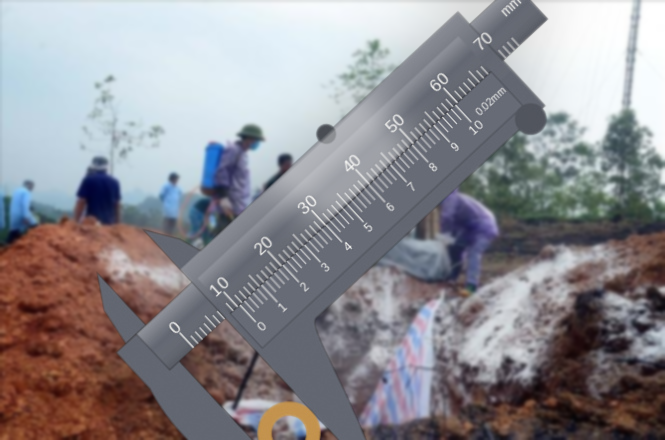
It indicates 10.5 mm
